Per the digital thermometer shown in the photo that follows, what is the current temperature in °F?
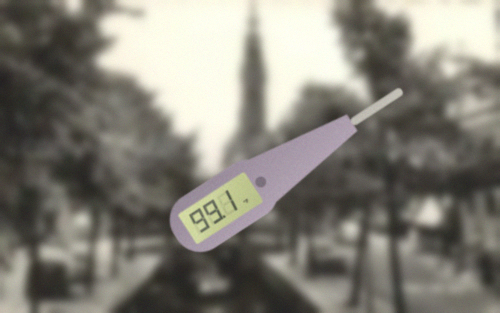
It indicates 99.1 °F
